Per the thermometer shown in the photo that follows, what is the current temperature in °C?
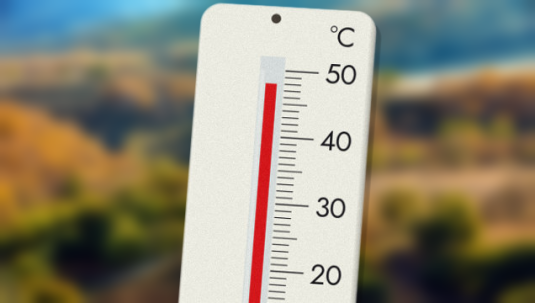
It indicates 48 °C
